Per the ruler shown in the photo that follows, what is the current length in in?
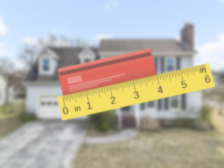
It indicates 4 in
